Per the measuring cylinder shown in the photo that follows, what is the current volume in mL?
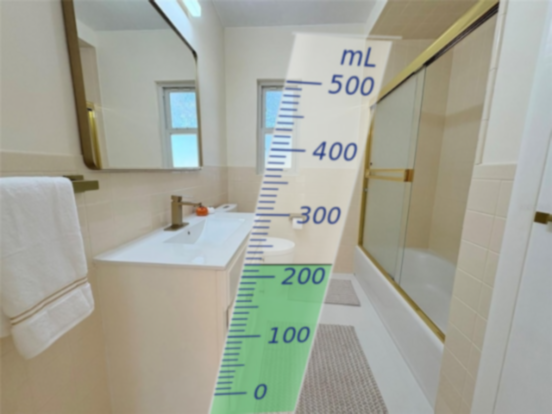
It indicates 220 mL
